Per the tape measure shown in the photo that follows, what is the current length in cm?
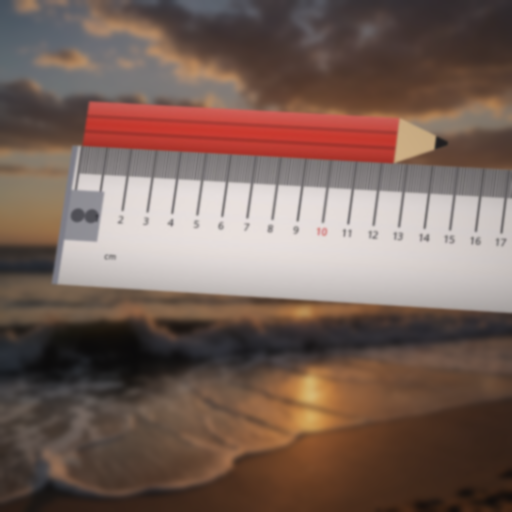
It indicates 14.5 cm
